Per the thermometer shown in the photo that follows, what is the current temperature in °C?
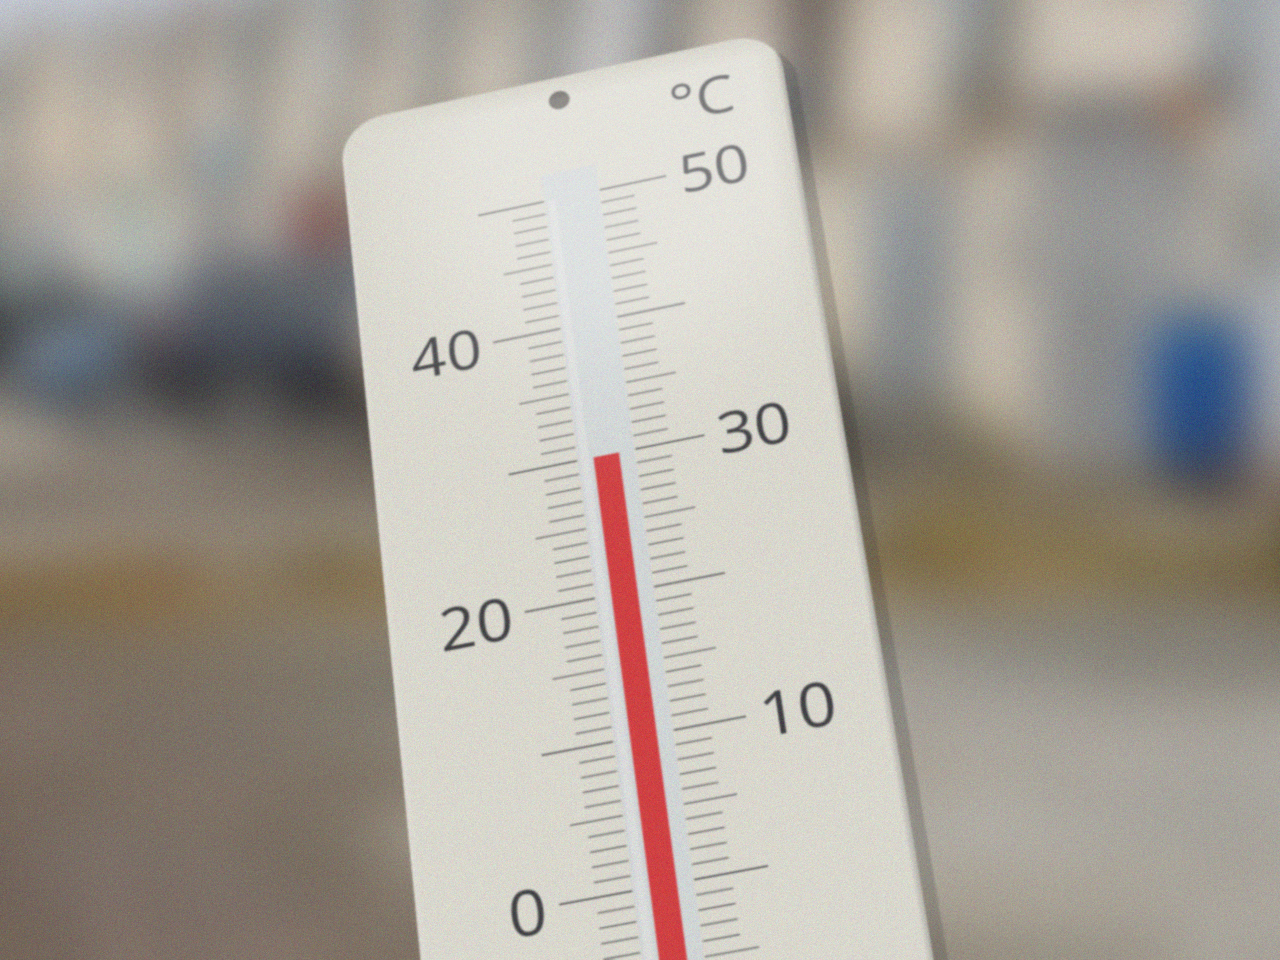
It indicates 30 °C
